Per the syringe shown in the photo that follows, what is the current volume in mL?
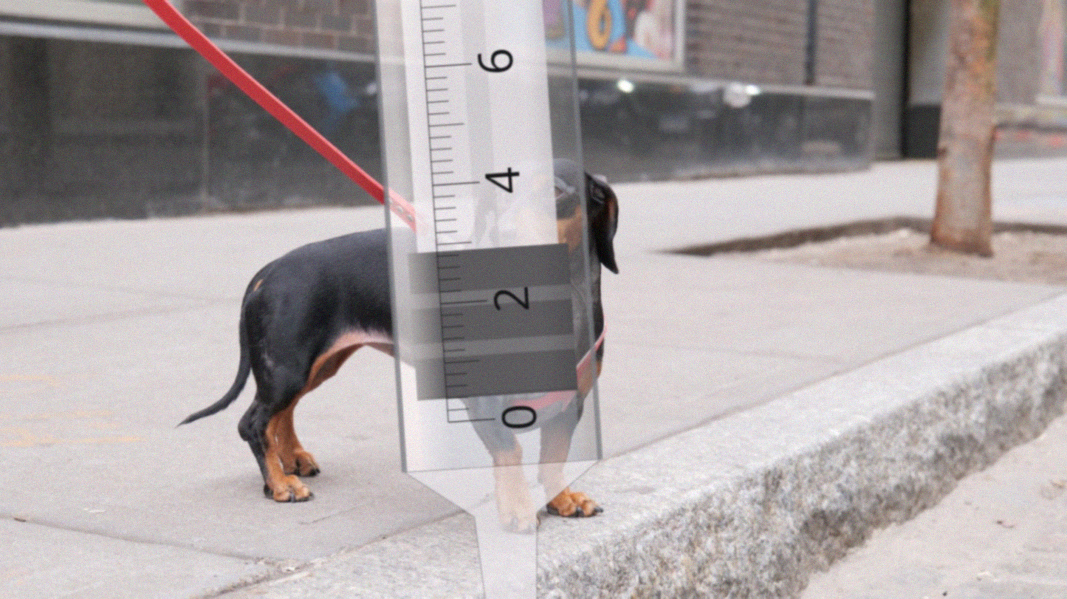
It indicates 0.4 mL
